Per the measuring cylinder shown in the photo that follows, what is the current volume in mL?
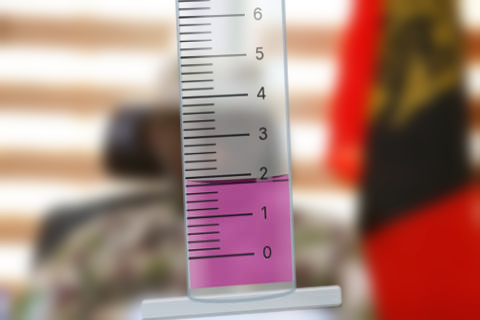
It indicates 1.8 mL
